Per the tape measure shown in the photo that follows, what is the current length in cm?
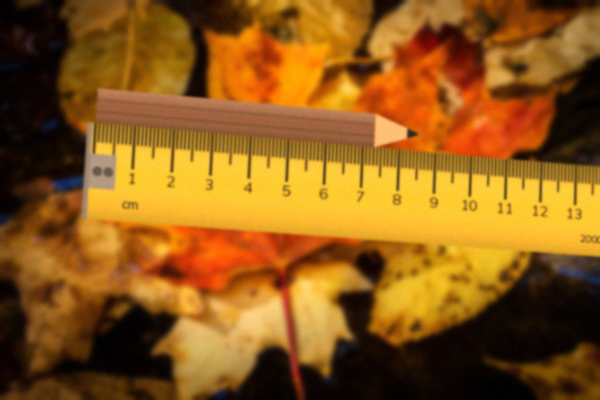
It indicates 8.5 cm
